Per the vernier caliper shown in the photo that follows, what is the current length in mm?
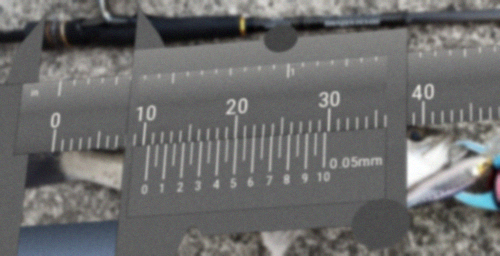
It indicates 10.6 mm
